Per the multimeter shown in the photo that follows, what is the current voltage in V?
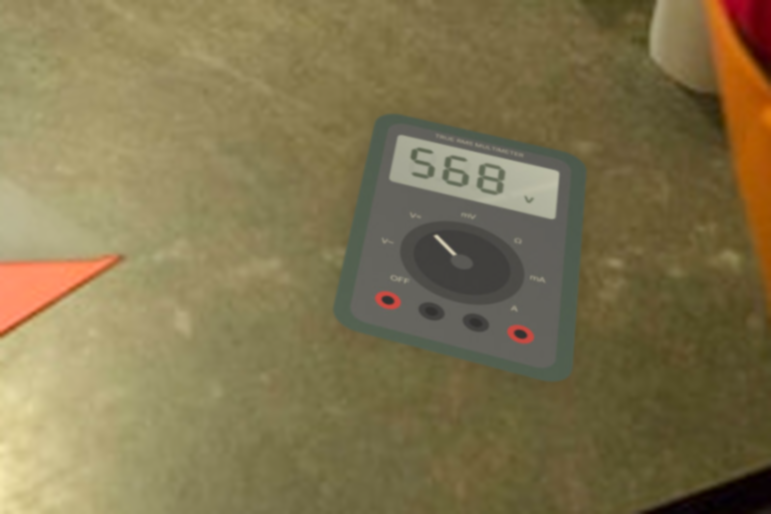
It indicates 568 V
